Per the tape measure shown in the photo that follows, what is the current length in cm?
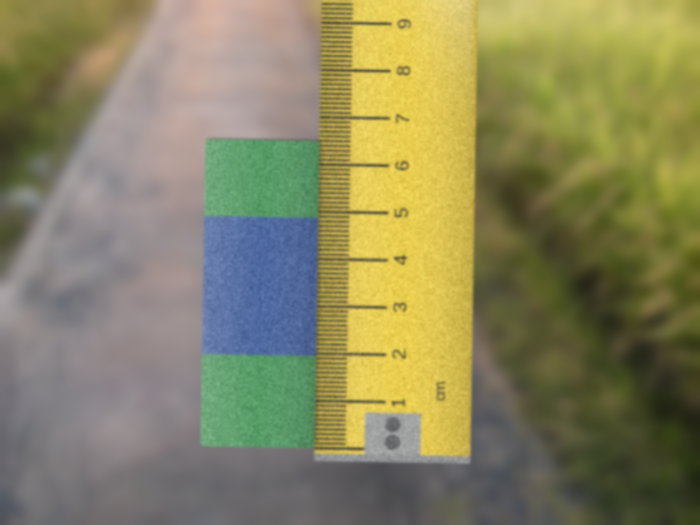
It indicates 6.5 cm
